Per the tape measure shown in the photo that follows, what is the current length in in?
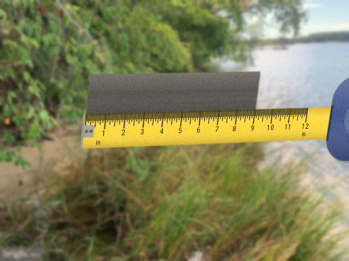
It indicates 9 in
